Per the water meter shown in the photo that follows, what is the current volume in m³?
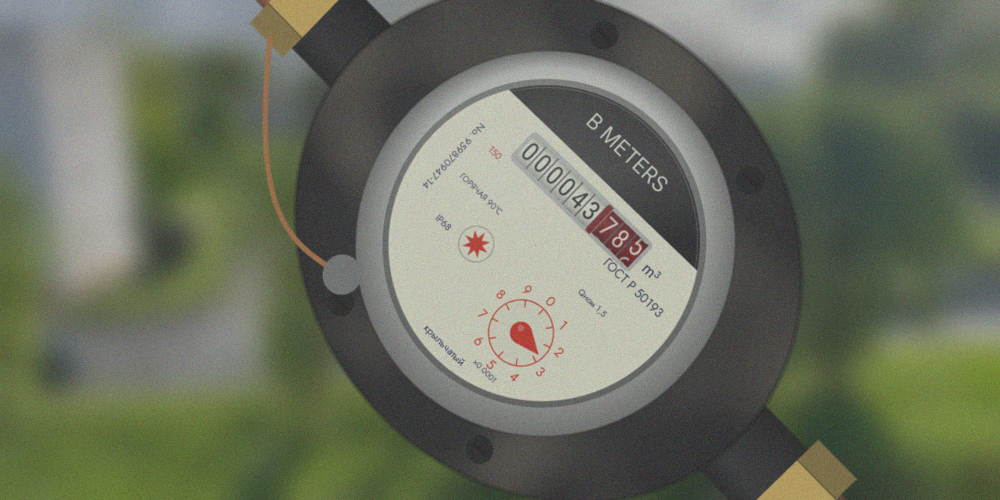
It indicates 43.7852 m³
